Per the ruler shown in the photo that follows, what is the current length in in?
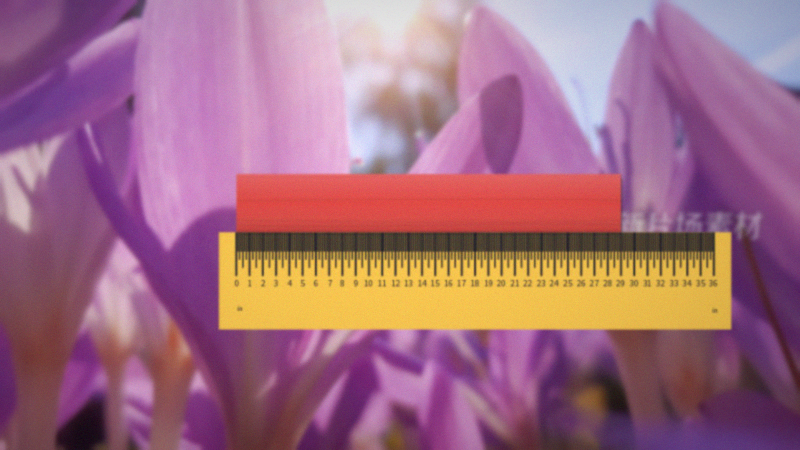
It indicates 29 in
